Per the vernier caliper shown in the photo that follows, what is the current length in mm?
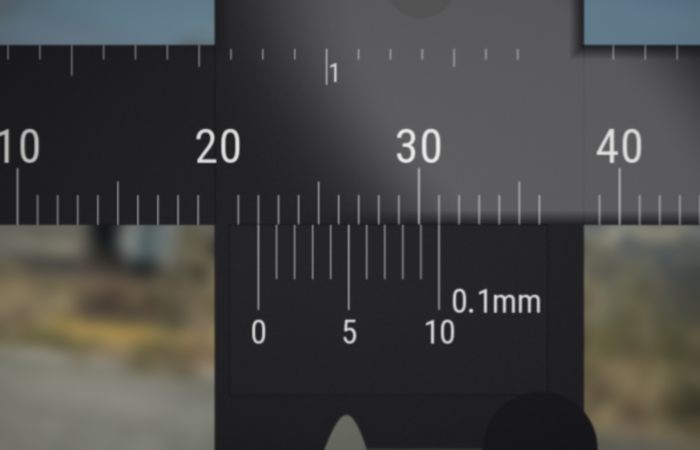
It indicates 22.0 mm
